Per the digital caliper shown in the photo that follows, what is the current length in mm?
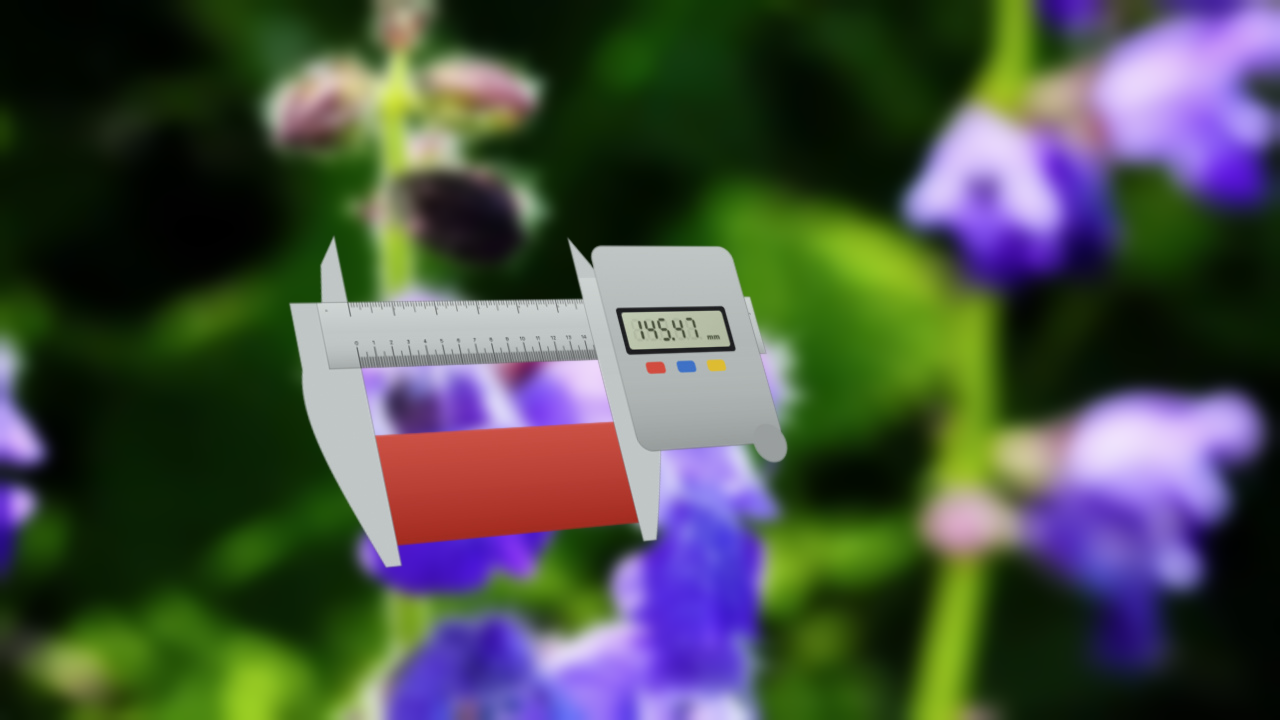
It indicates 145.47 mm
